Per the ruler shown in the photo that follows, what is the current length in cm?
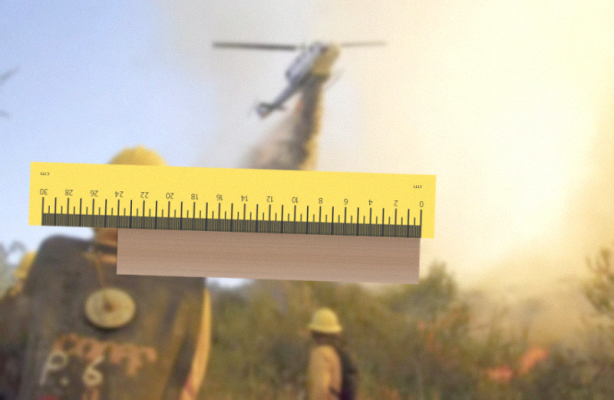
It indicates 24 cm
